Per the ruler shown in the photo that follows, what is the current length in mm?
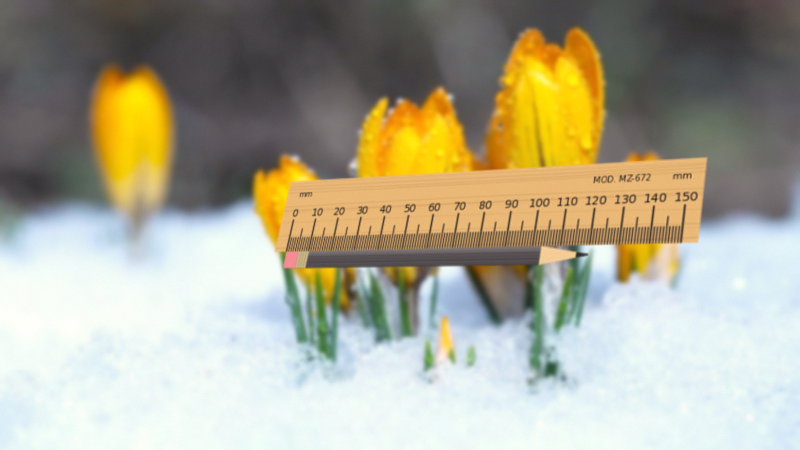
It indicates 120 mm
